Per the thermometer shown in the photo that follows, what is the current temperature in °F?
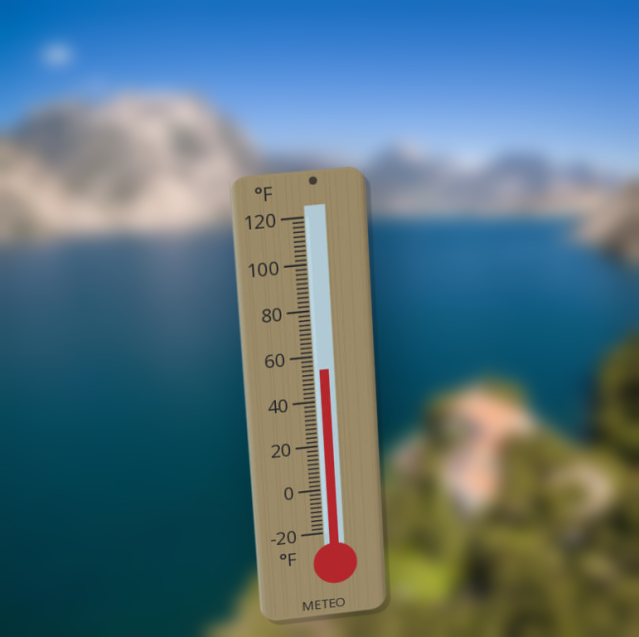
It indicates 54 °F
